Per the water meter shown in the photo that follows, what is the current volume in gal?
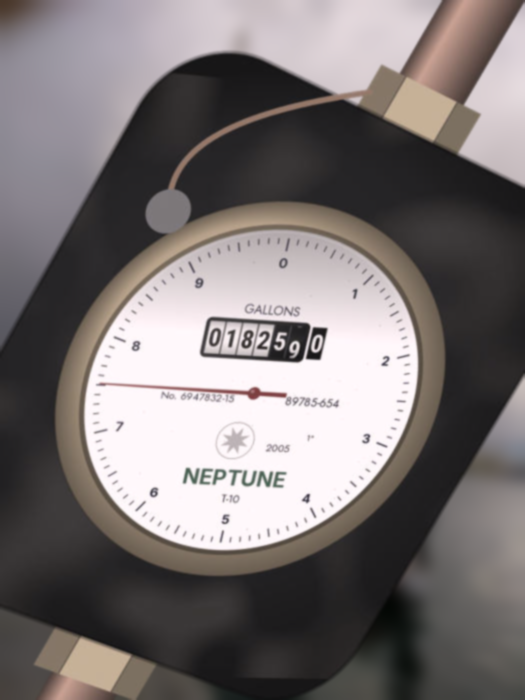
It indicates 182587.5 gal
